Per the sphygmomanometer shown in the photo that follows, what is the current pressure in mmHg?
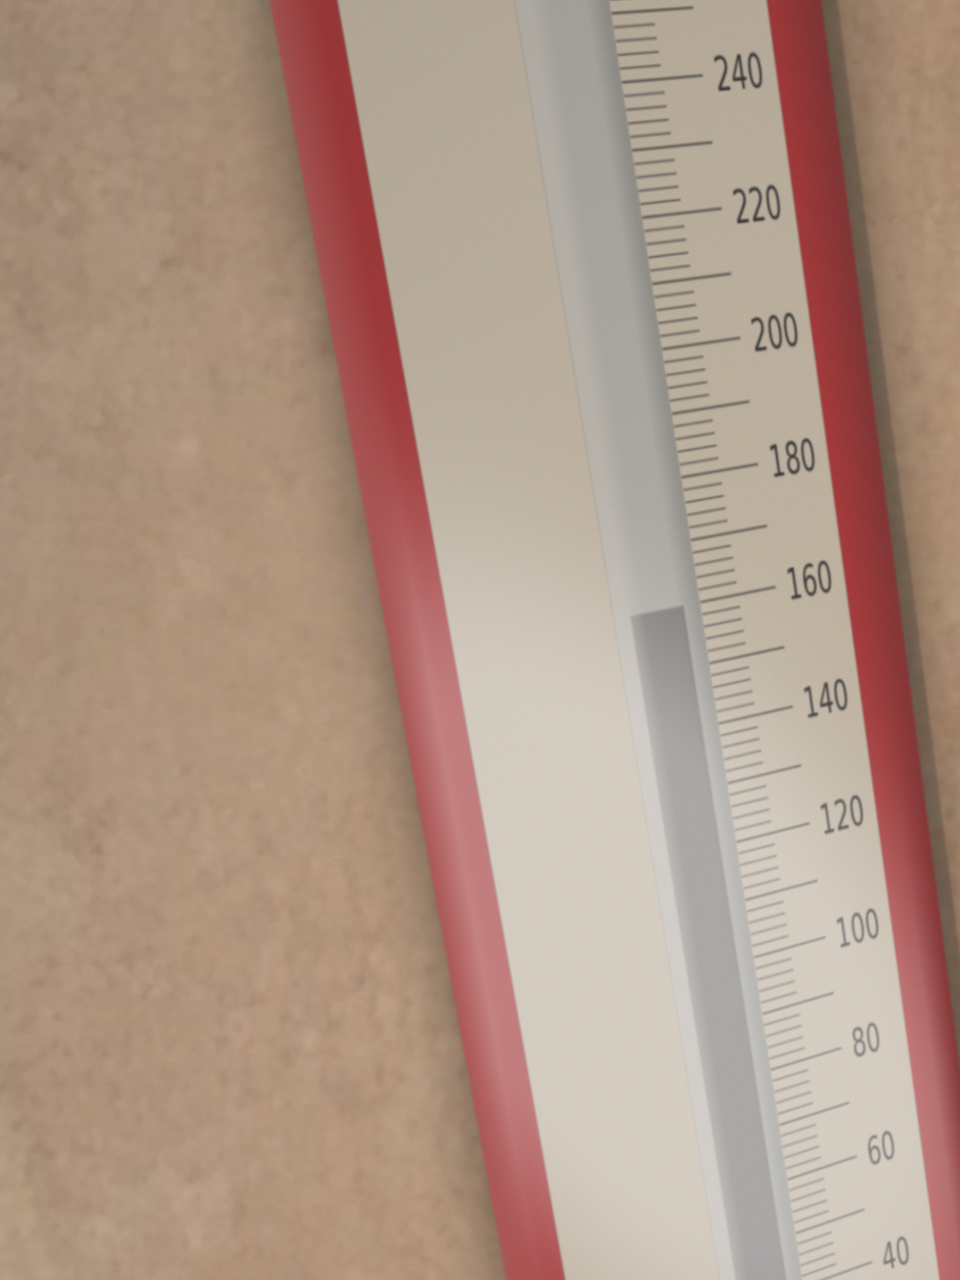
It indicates 160 mmHg
